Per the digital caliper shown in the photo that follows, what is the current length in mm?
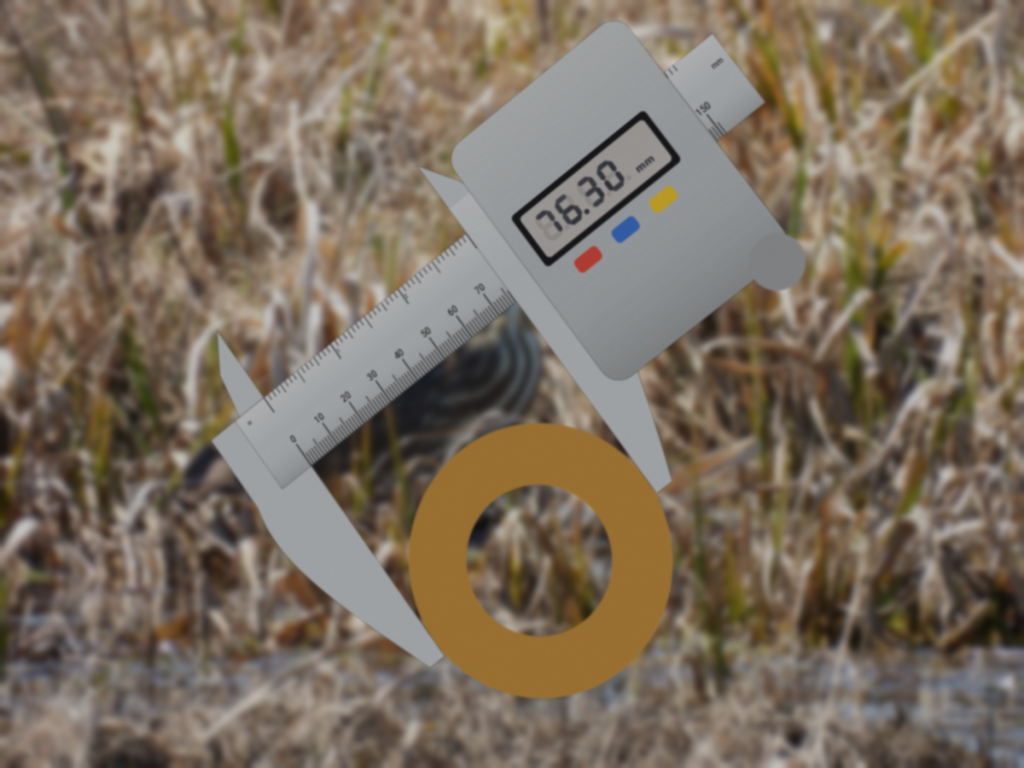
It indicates 76.30 mm
